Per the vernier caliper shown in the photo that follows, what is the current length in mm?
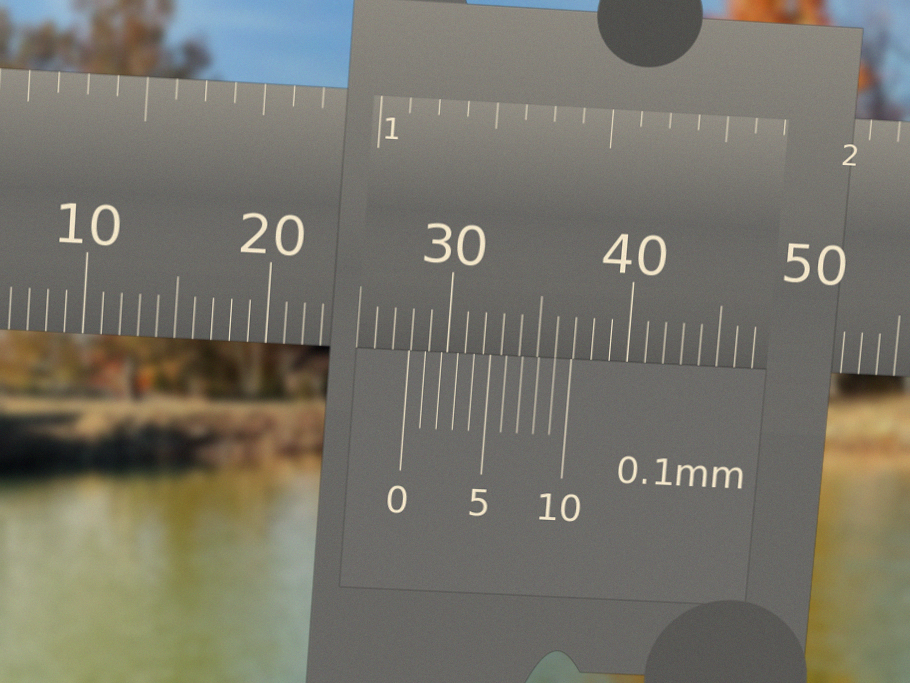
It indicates 27.9 mm
